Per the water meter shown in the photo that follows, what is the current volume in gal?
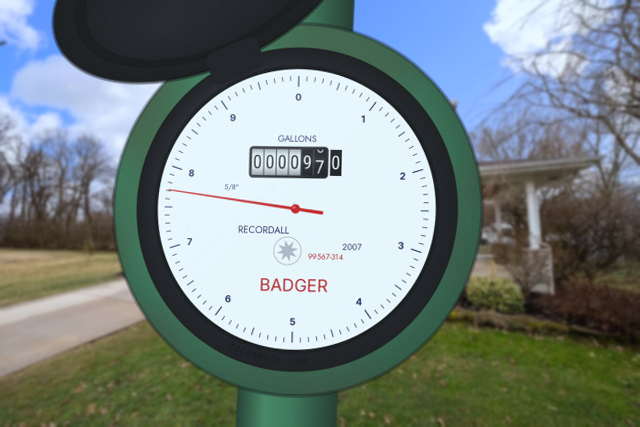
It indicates 967.7 gal
